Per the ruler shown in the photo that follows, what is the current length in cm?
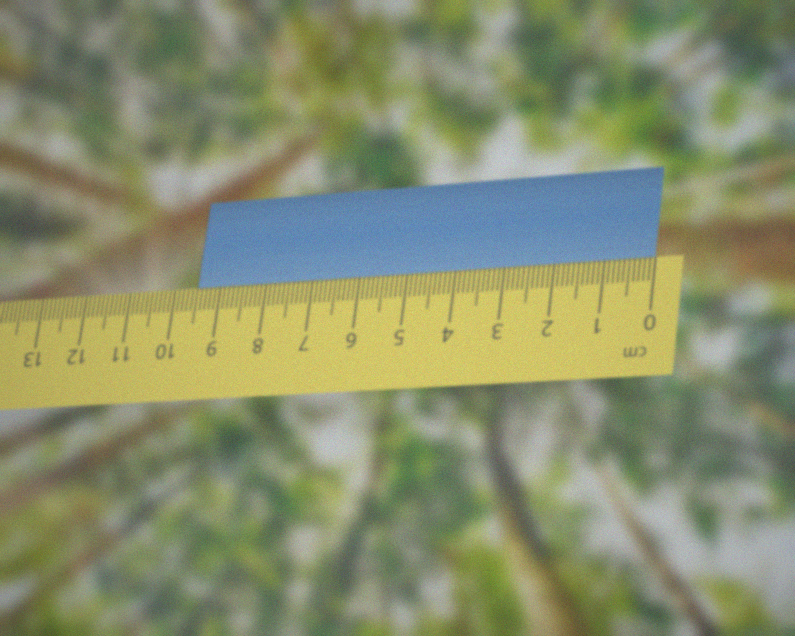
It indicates 9.5 cm
